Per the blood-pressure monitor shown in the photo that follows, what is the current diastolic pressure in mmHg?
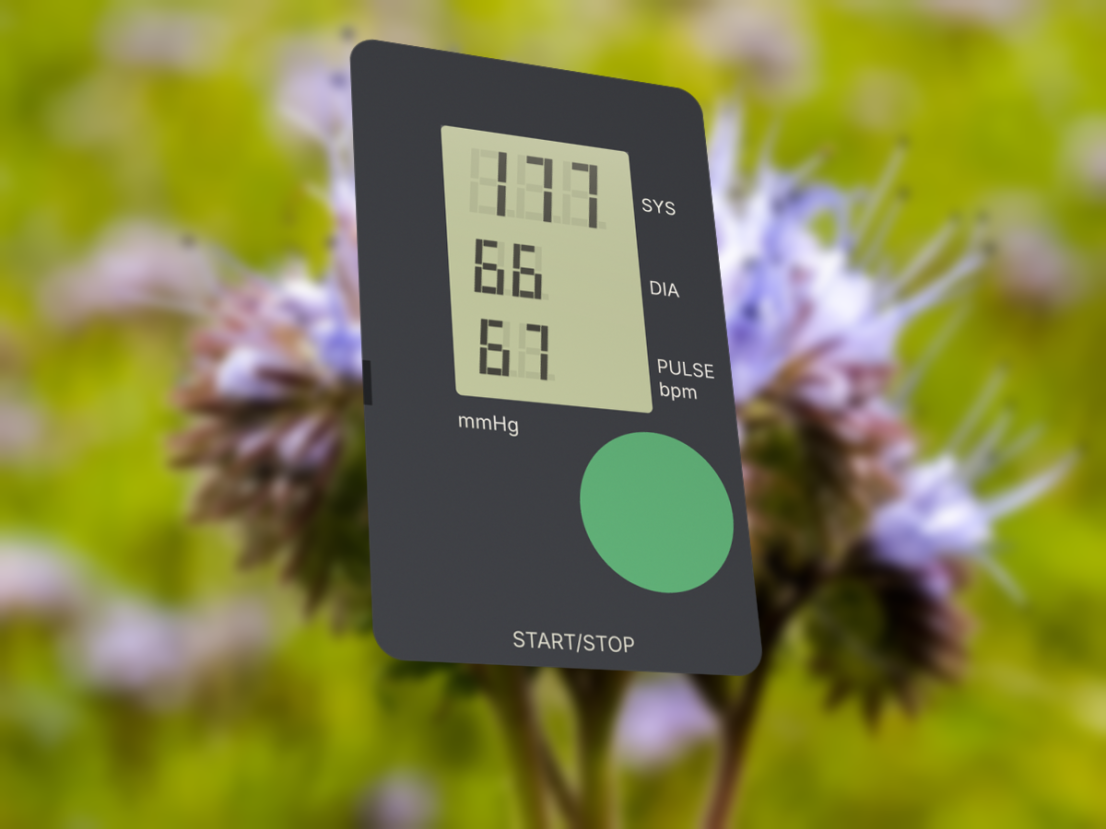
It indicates 66 mmHg
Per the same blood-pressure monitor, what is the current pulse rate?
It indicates 67 bpm
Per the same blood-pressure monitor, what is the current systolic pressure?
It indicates 177 mmHg
